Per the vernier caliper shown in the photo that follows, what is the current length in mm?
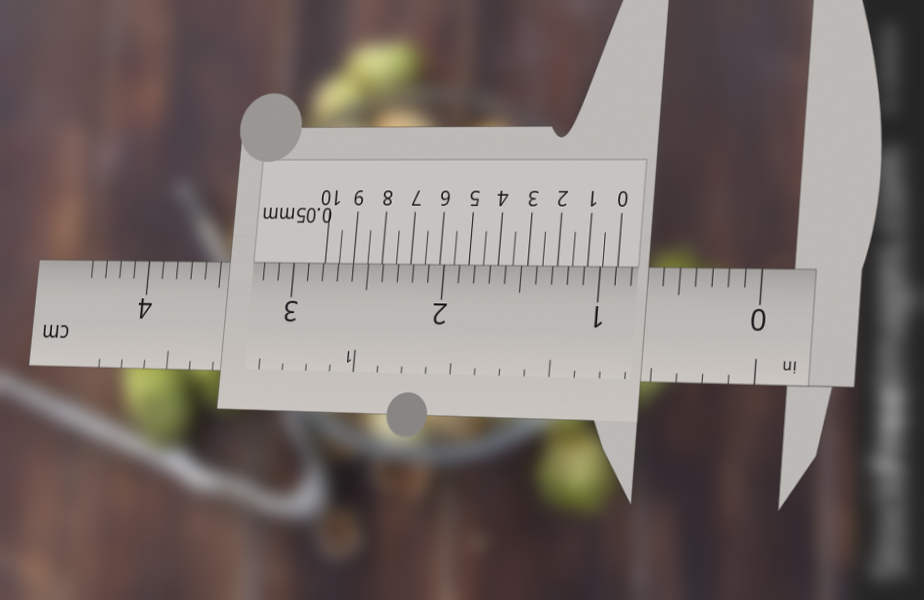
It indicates 8.9 mm
